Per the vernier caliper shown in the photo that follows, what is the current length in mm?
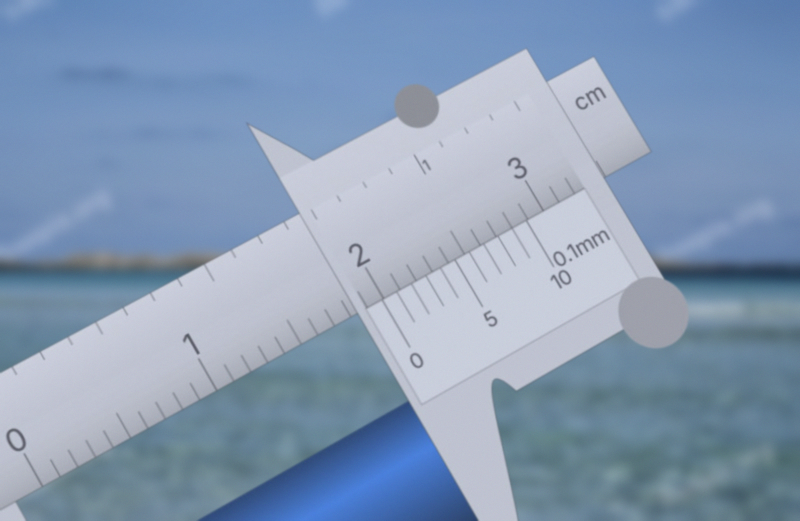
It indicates 19.9 mm
